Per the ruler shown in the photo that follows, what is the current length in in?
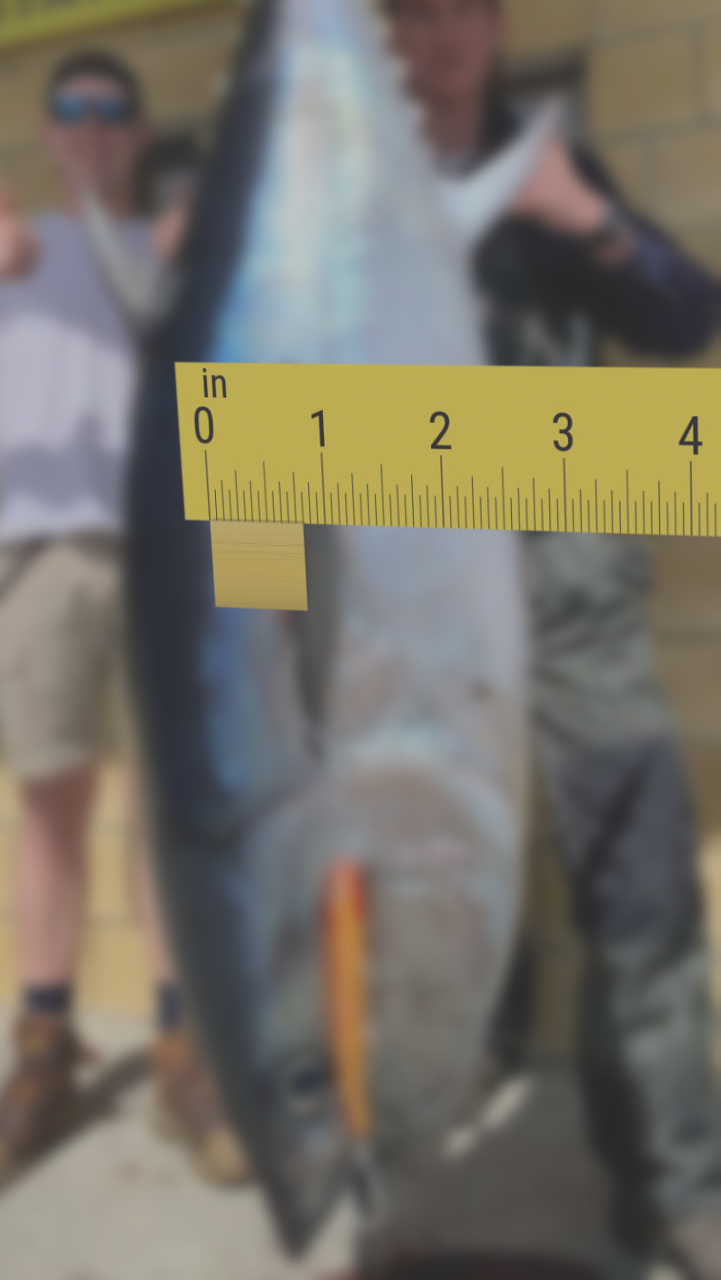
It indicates 0.8125 in
